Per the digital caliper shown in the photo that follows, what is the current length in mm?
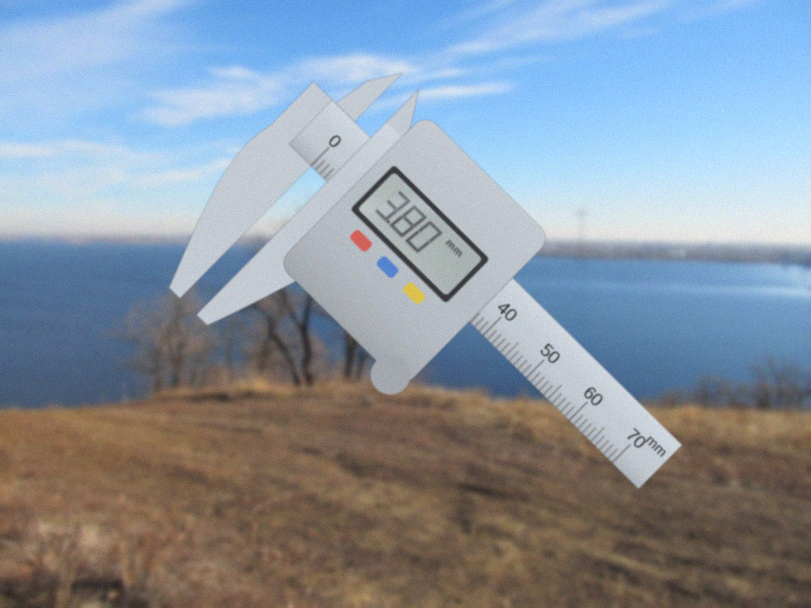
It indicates 3.80 mm
